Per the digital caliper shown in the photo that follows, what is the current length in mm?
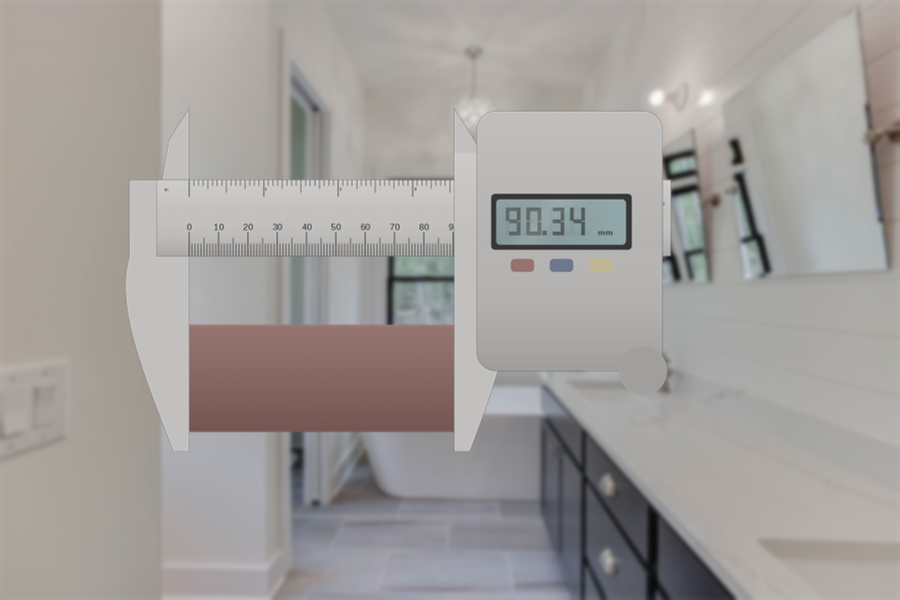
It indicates 90.34 mm
